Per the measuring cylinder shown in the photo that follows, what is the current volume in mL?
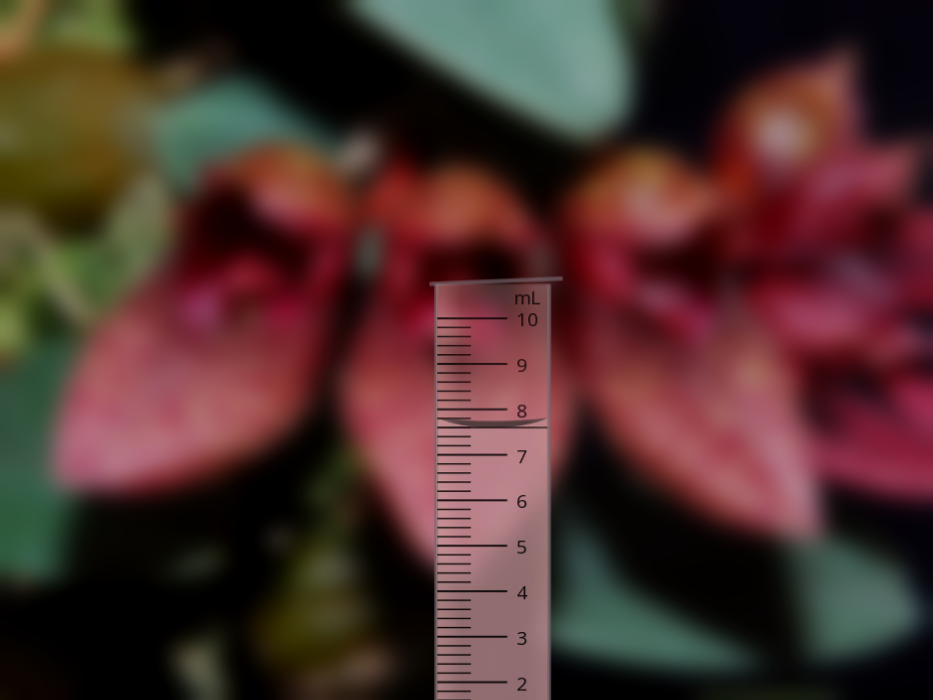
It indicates 7.6 mL
